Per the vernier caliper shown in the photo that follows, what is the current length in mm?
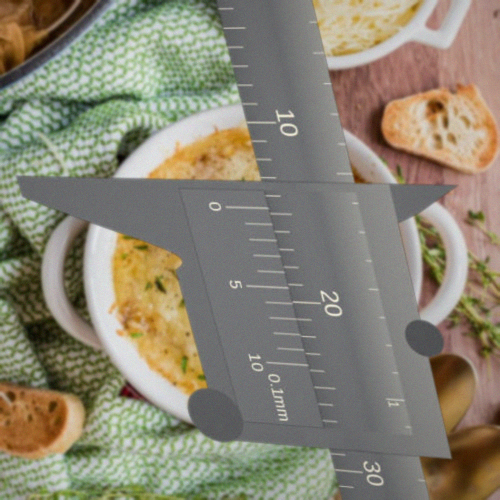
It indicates 14.7 mm
